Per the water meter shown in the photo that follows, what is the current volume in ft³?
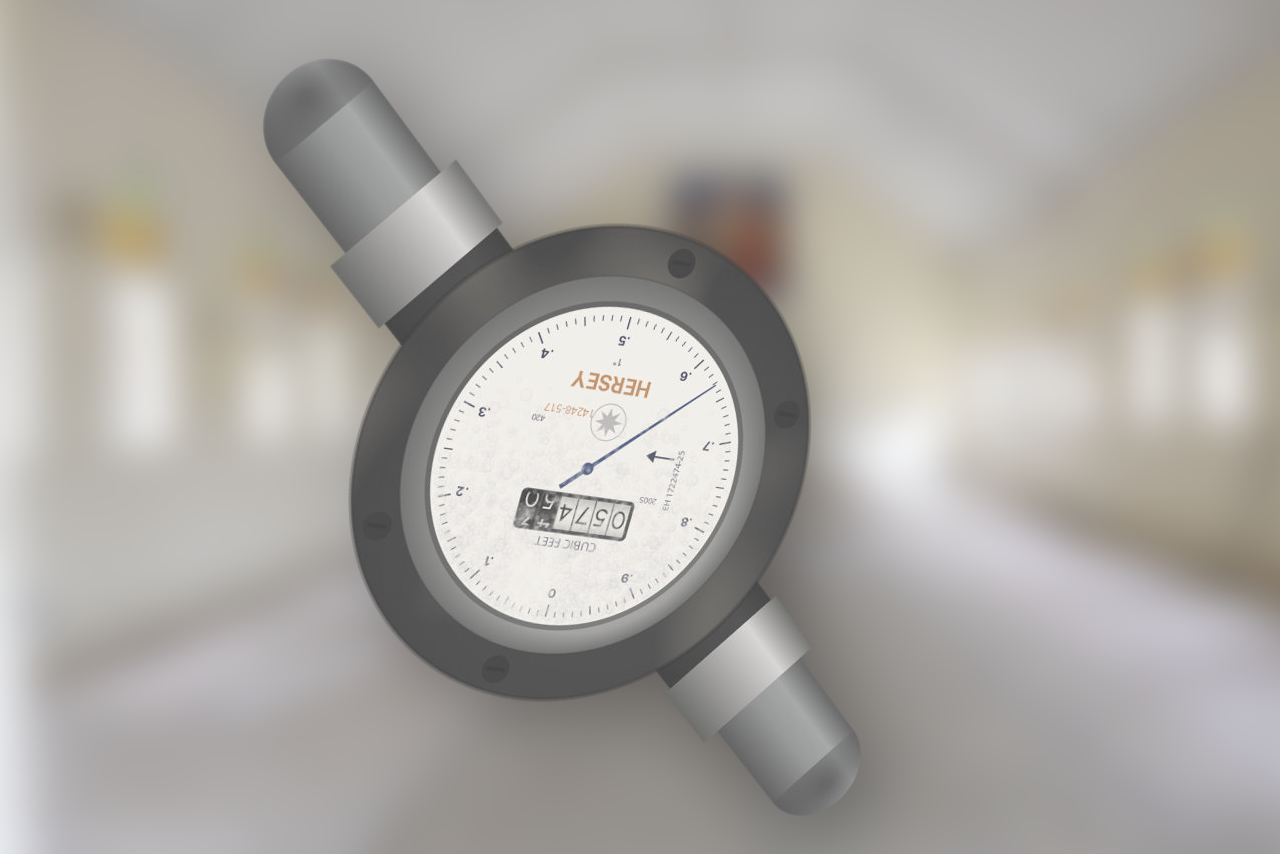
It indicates 57449.63 ft³
